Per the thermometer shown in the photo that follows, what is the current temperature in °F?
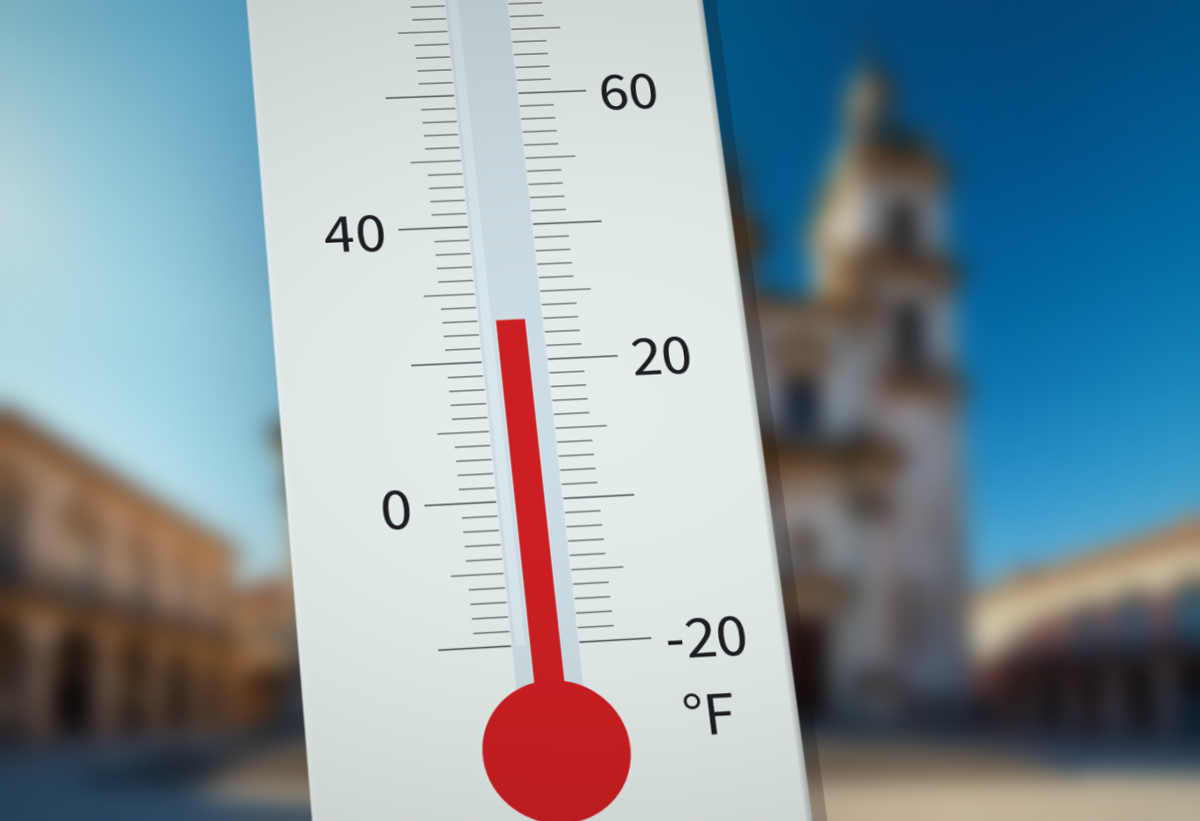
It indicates 26 °F
